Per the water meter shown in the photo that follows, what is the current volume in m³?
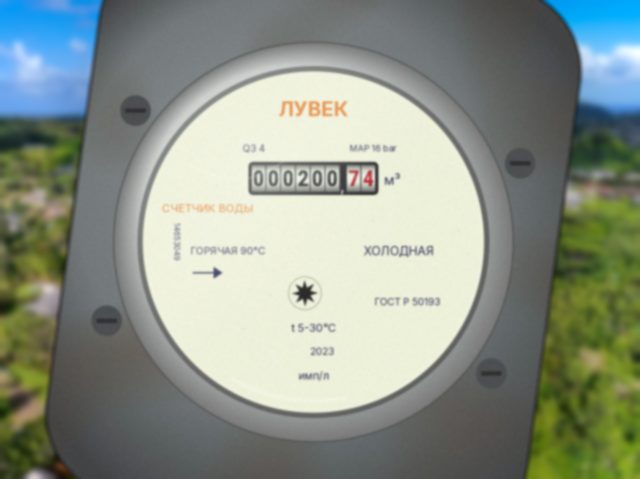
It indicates 200.74 m³
